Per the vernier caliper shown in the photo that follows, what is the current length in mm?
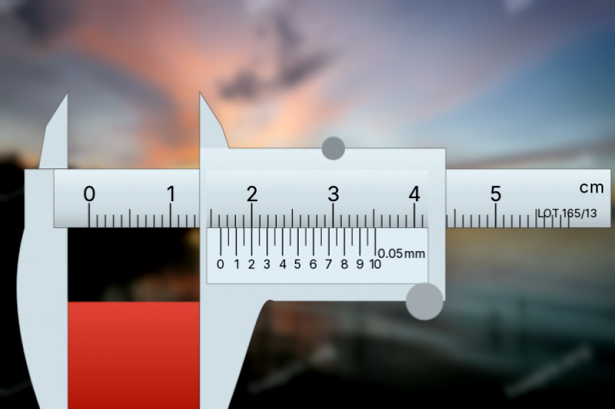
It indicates 16.2 mm
